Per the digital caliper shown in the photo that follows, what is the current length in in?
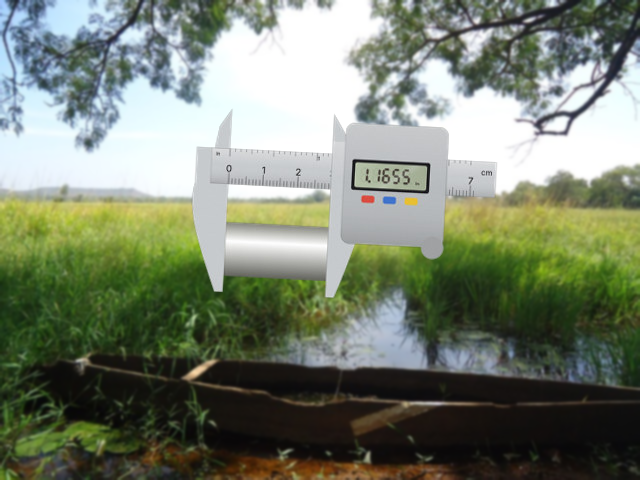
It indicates 1.1655 in
